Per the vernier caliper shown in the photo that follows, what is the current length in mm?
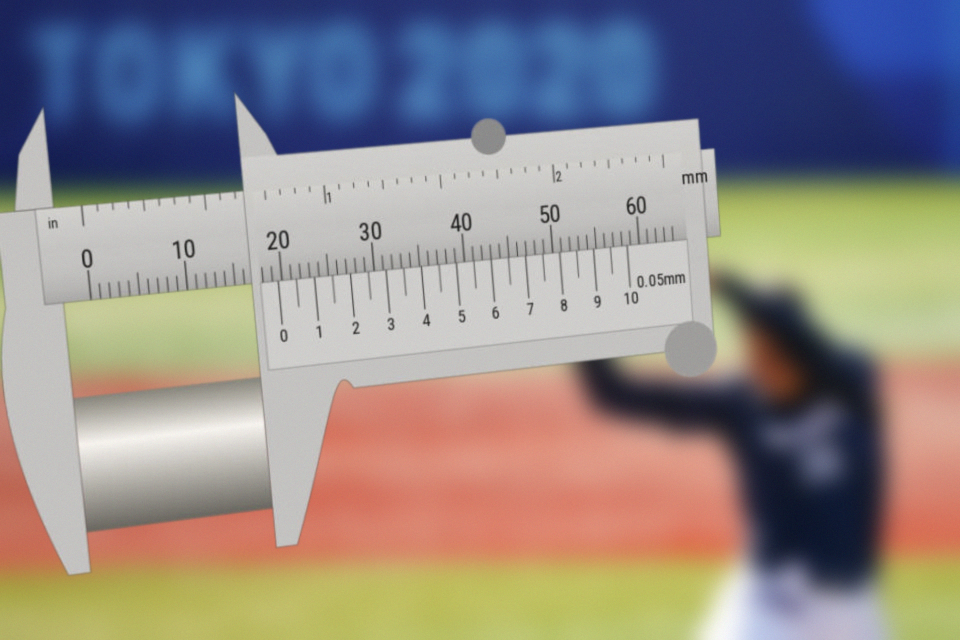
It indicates 19.6 mm
